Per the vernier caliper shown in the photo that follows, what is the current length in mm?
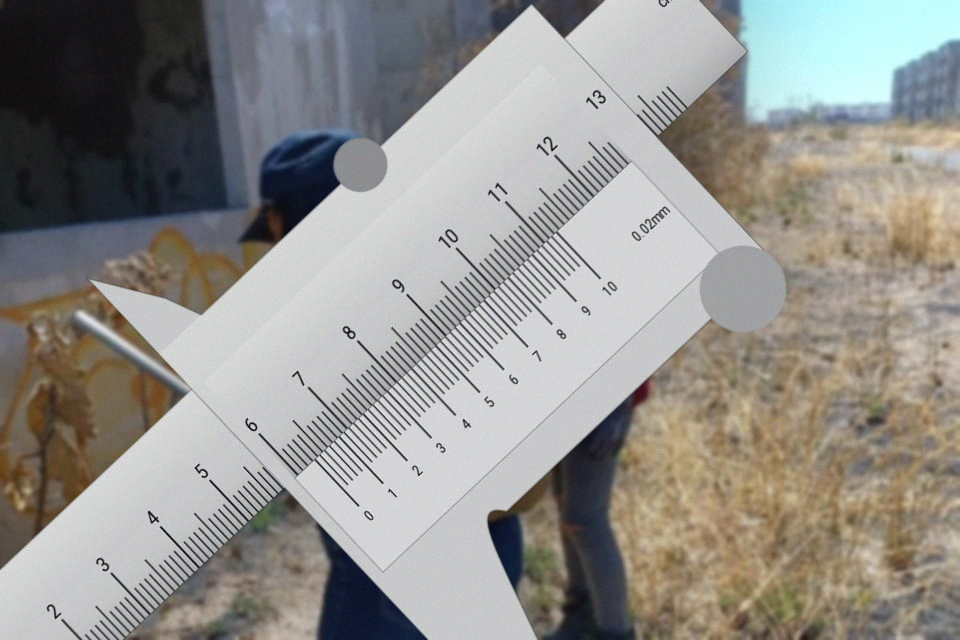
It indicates 63.4 mm
